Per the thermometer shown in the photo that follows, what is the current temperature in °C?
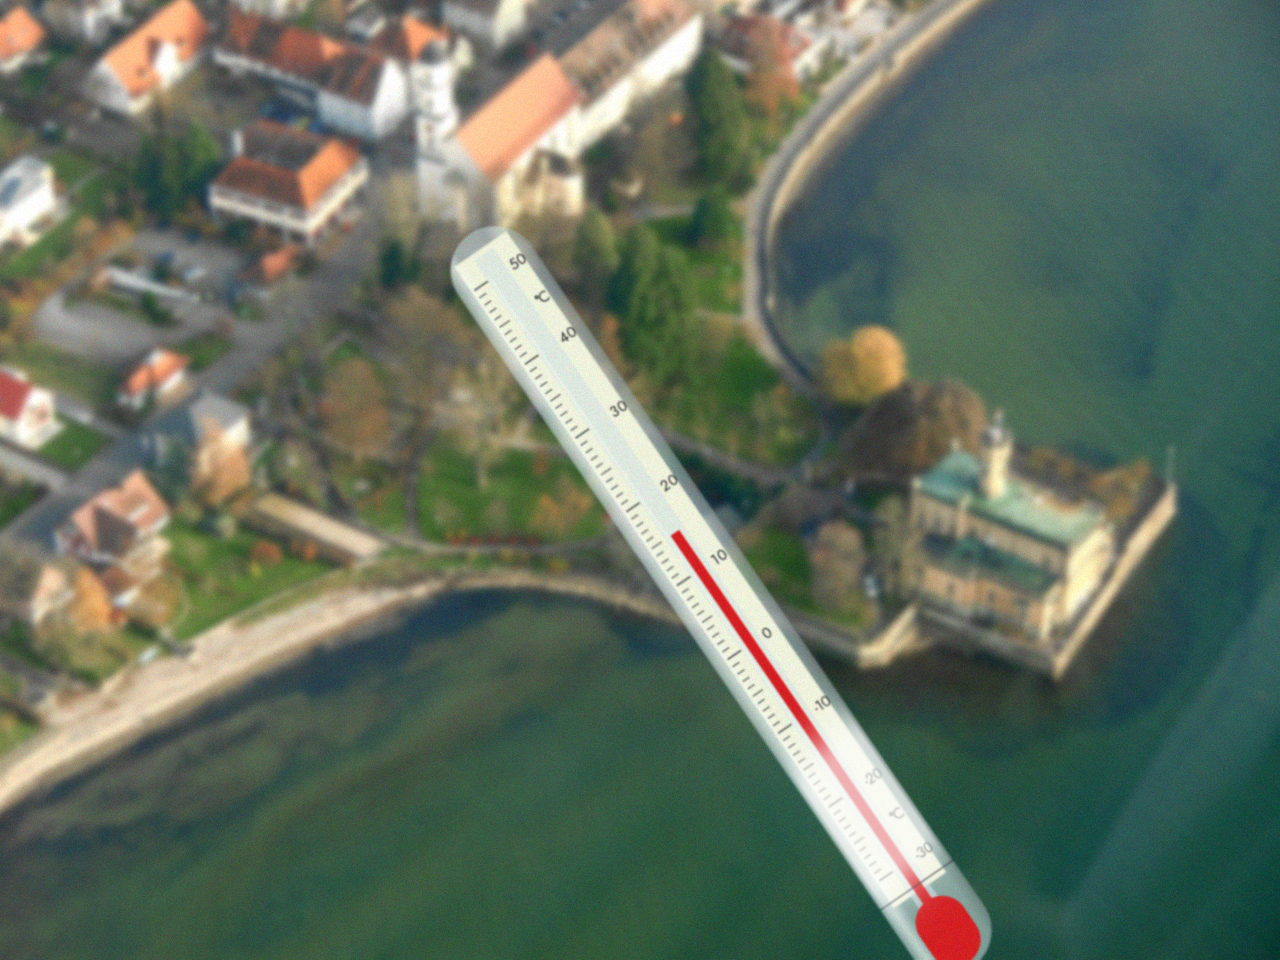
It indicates 15 °C
